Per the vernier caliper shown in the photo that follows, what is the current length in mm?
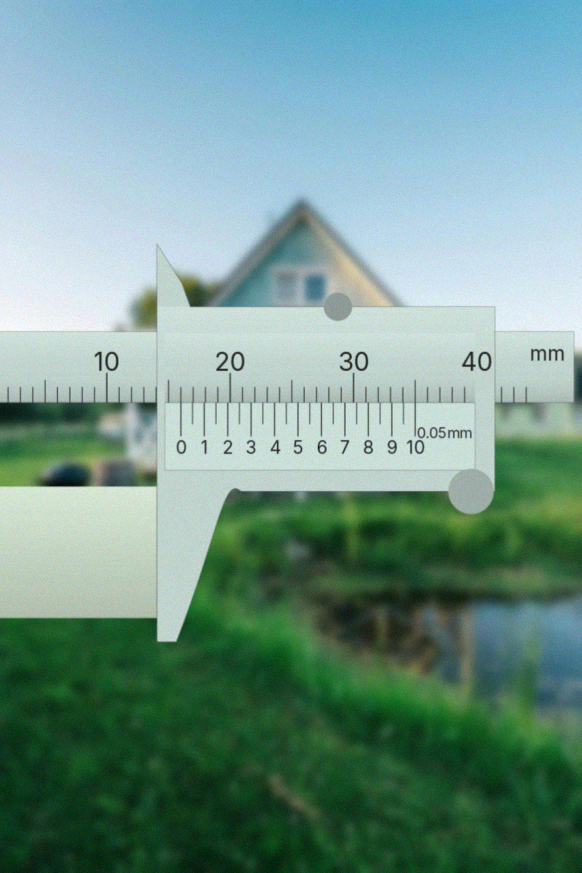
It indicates 16.0 mm
